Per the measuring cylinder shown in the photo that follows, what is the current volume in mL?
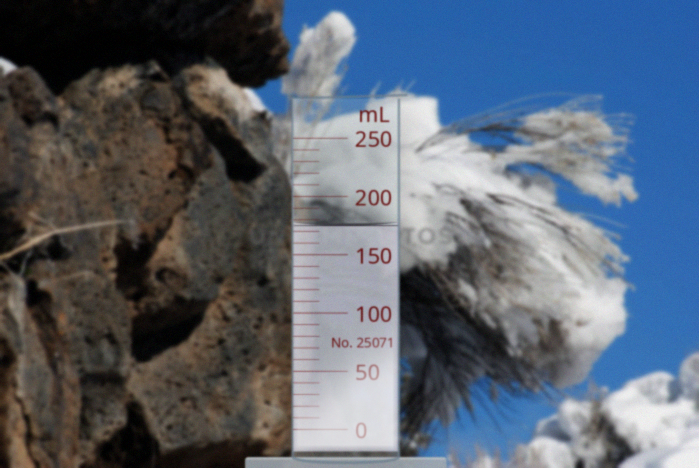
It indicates 175 mL
